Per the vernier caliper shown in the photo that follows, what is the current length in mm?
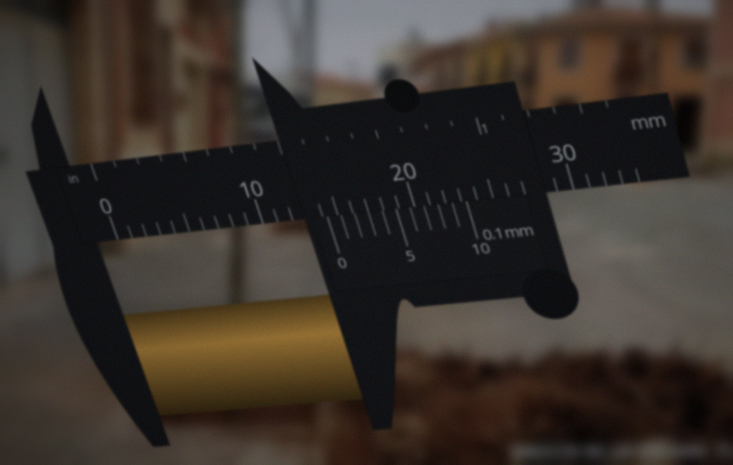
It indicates 14.3 mm
